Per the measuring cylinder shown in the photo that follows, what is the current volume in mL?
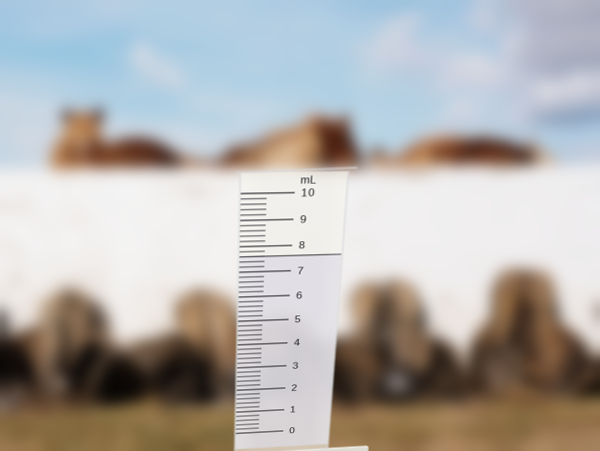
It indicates 7.6 mL
